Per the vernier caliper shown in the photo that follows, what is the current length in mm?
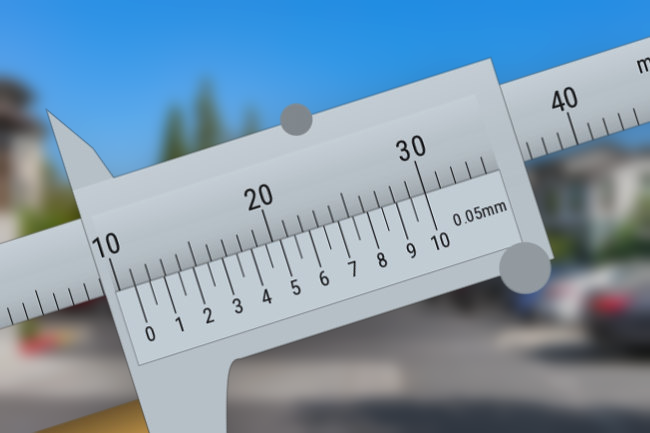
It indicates 11.0 mm
